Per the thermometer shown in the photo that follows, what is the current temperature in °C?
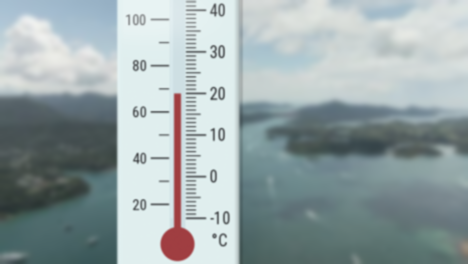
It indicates 20 °C
